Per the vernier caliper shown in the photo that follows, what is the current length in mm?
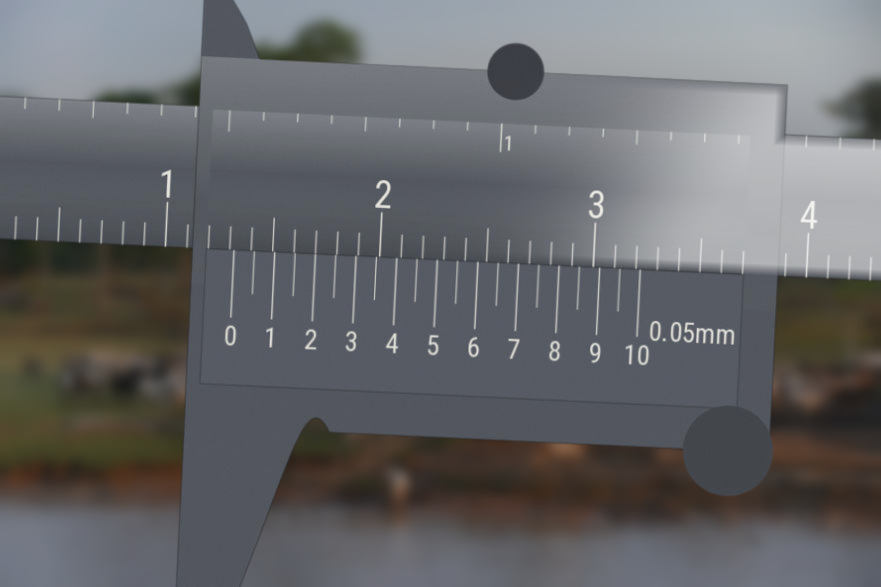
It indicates 13.2 mm
